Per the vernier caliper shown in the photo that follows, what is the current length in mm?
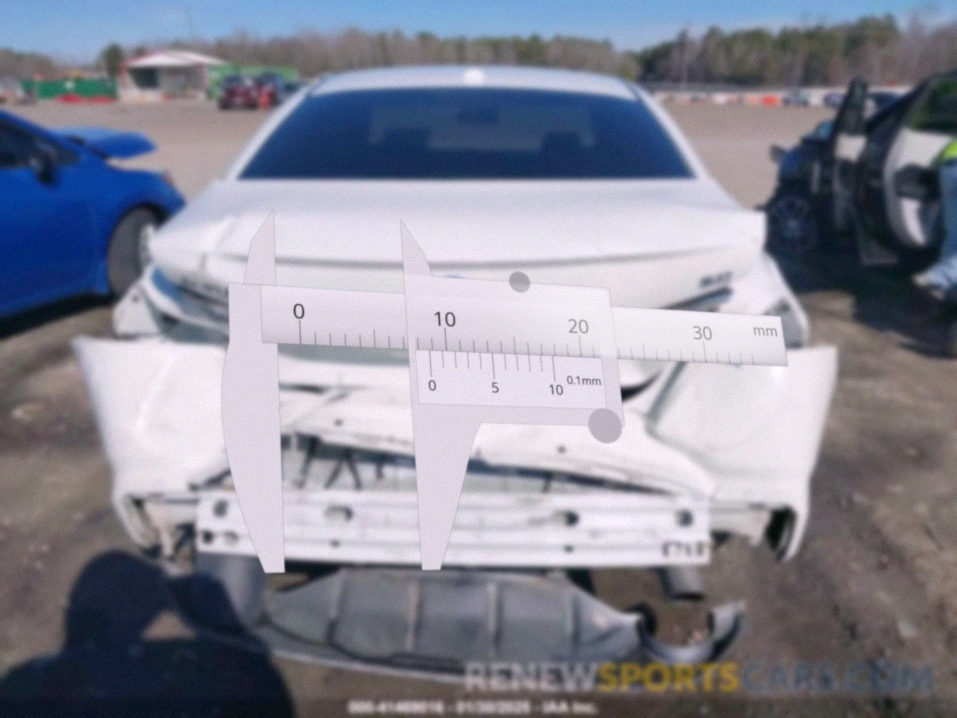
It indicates 8.8 mm
